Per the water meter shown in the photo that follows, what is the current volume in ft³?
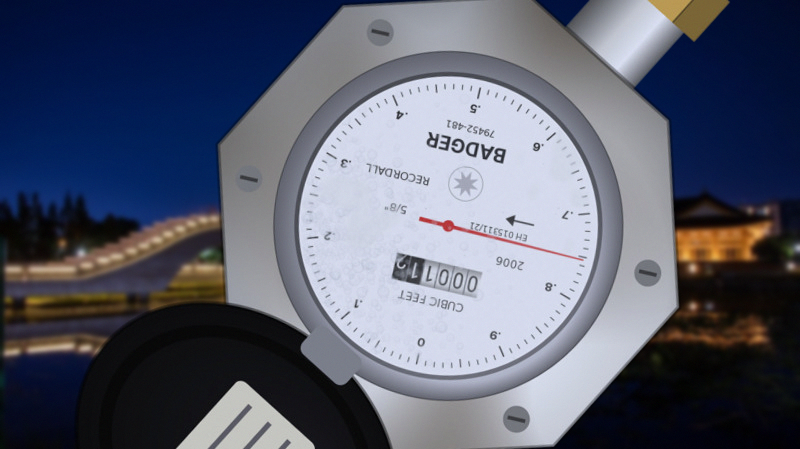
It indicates 111.75 ft³
